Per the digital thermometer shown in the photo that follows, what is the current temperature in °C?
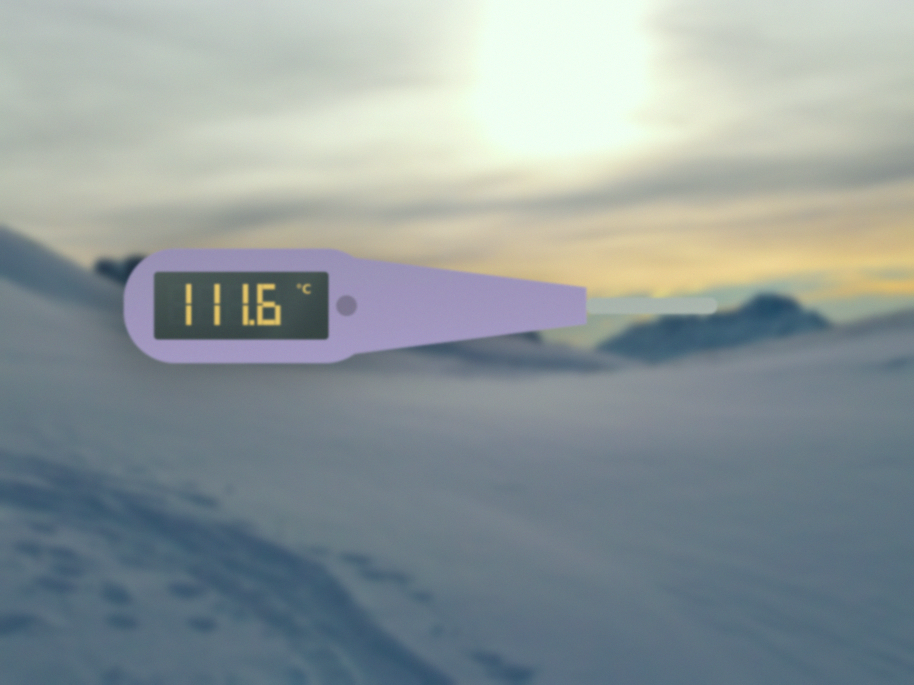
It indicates 111.6 °C
